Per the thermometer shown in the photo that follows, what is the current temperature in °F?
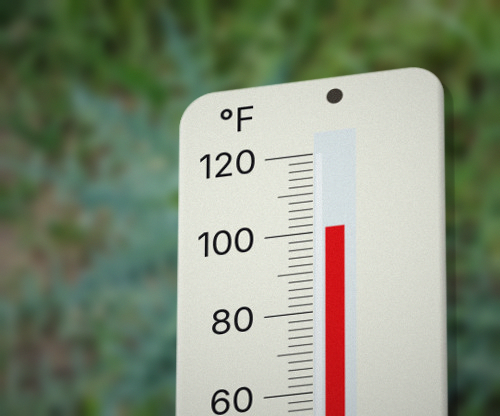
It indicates 101 °F
